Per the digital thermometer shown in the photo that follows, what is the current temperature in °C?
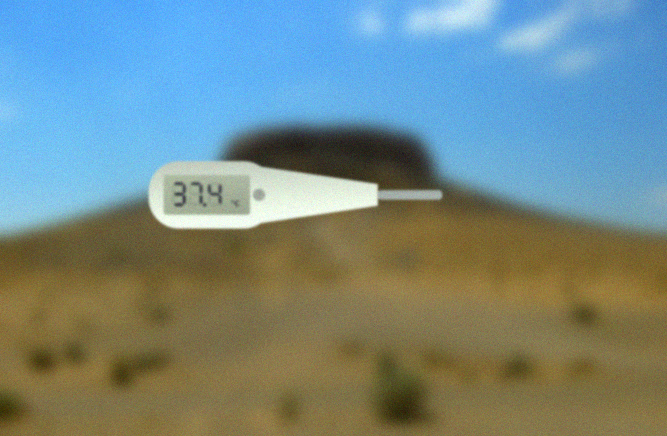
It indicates 37.4 °C
